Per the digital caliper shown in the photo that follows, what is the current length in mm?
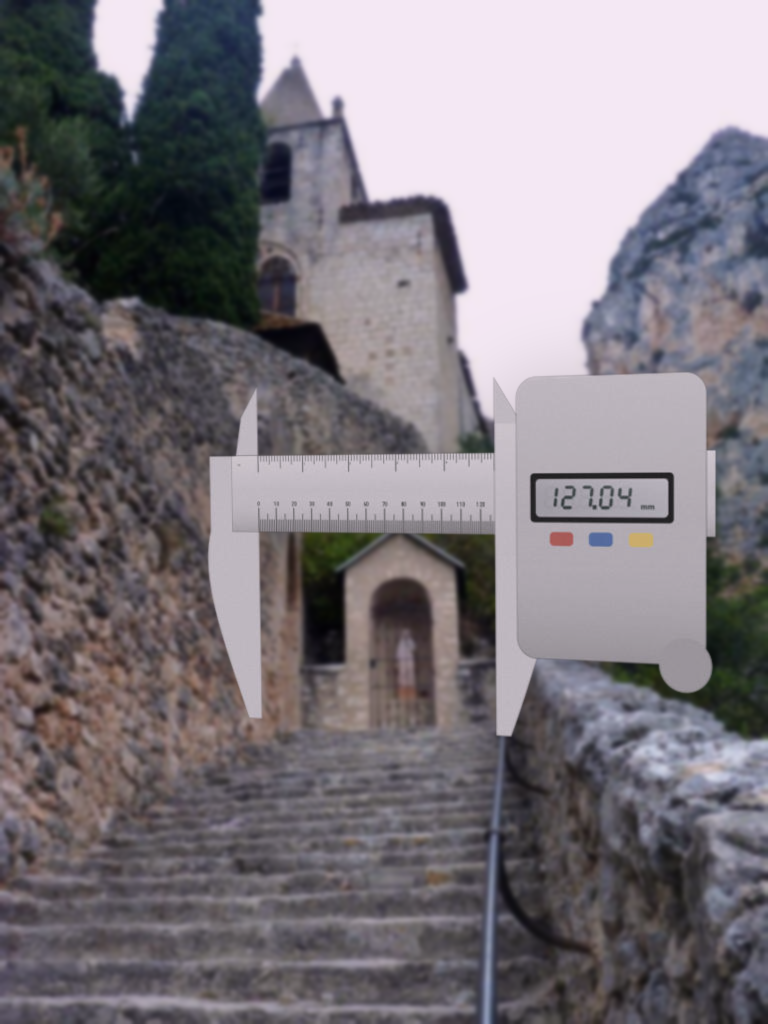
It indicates 127.04 mm
